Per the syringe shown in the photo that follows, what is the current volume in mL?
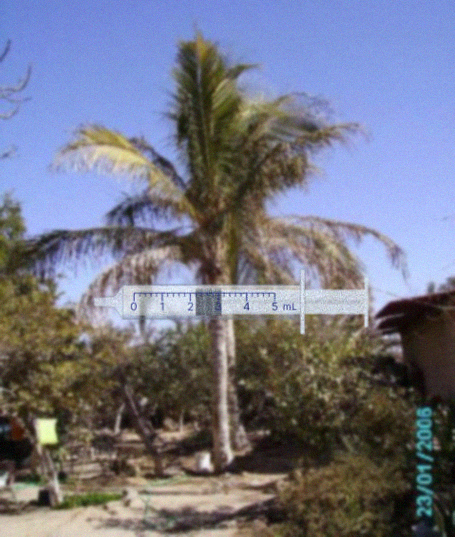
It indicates 2.2 mL
